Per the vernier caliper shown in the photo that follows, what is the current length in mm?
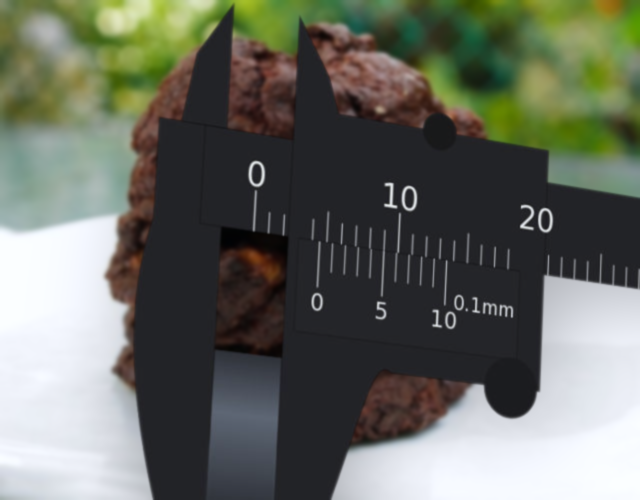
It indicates 4.5 mm
